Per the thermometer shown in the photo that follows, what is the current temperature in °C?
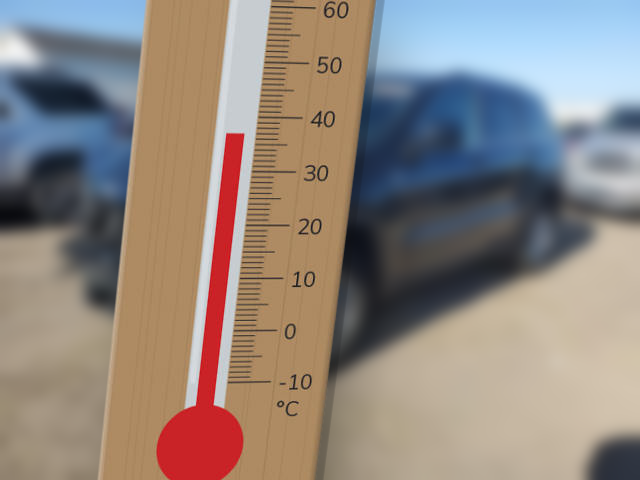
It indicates 37 °C
